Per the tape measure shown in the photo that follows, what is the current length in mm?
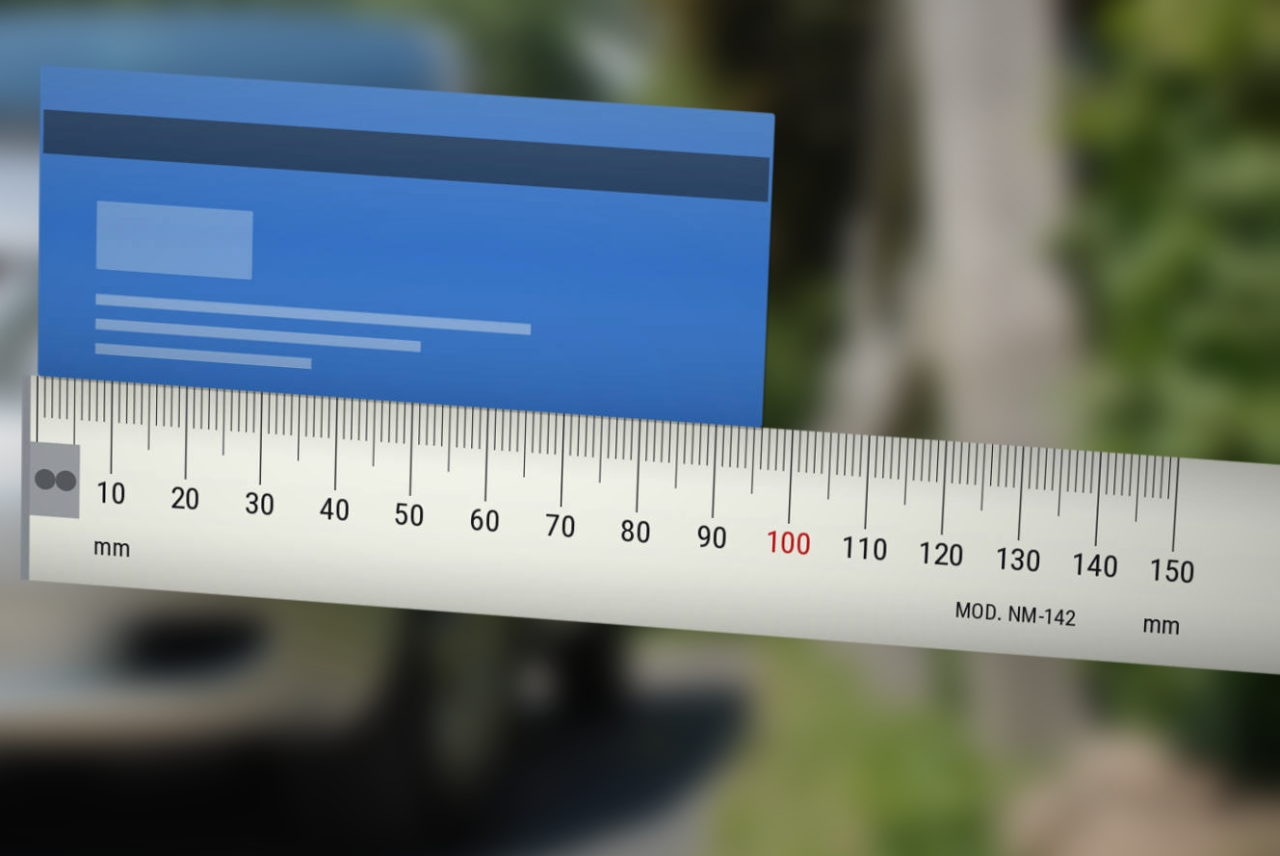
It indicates 96 mm
